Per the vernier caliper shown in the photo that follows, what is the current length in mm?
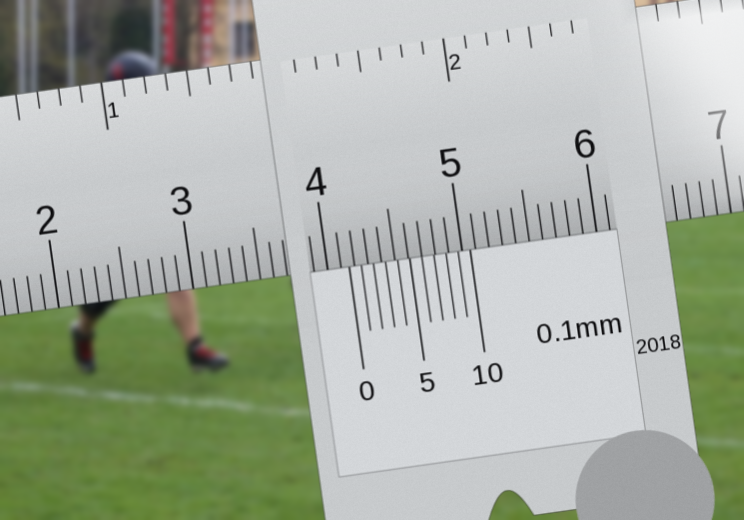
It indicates 41.6 mm
